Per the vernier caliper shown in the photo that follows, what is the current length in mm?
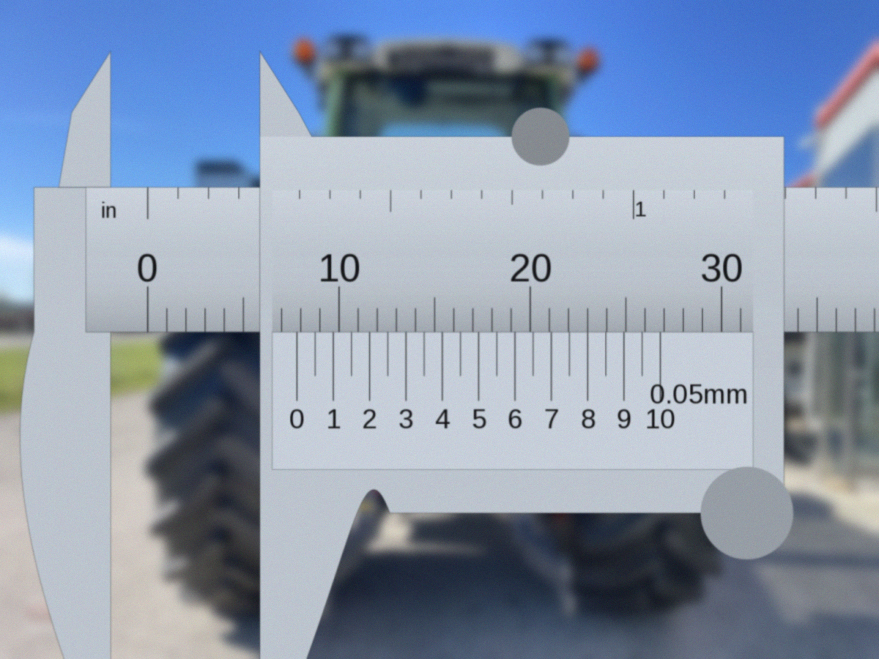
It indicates 7.8 mm
